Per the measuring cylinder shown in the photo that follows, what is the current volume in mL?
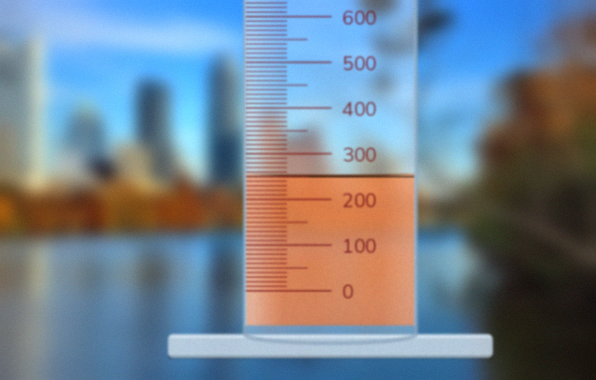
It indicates 250 mL
